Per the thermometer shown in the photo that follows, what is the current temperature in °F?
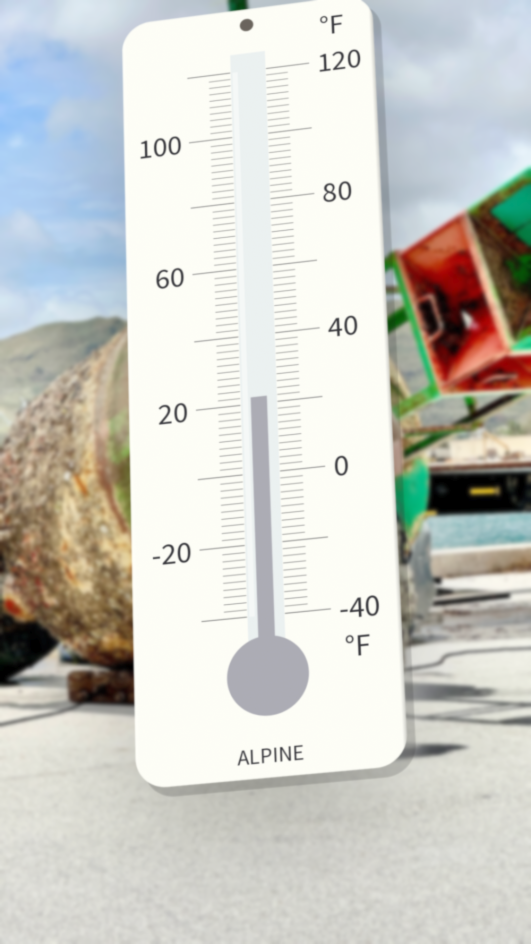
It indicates 22 °F
